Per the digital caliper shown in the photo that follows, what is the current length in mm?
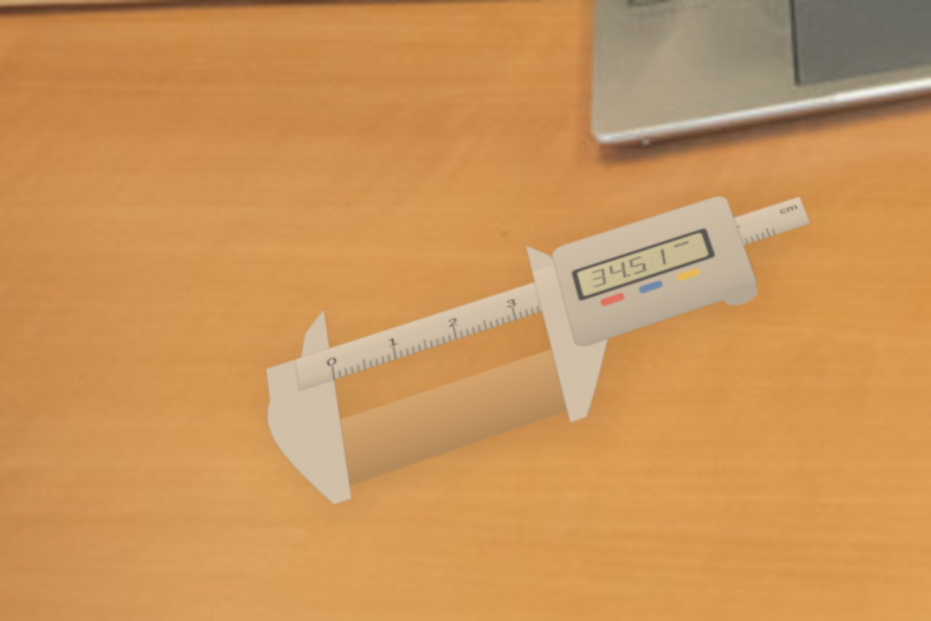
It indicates 34.51 mm
